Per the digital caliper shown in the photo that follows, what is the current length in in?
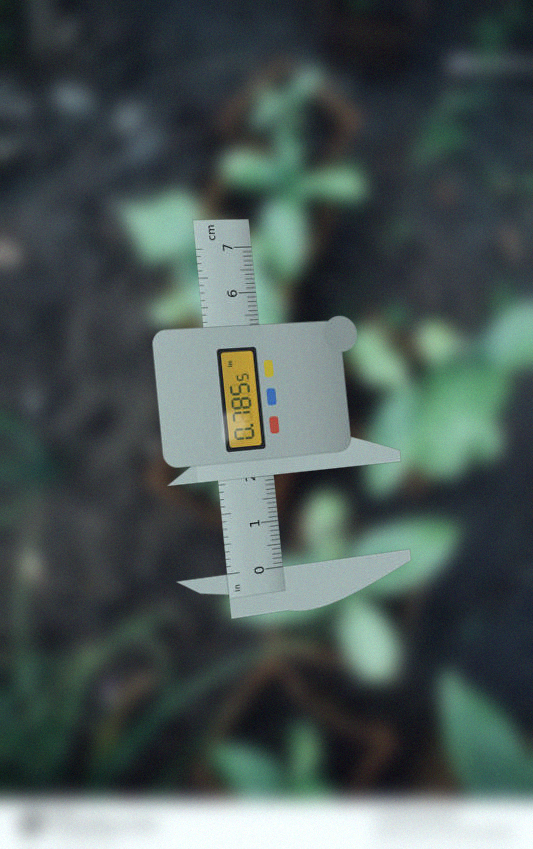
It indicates 0.7855 in
